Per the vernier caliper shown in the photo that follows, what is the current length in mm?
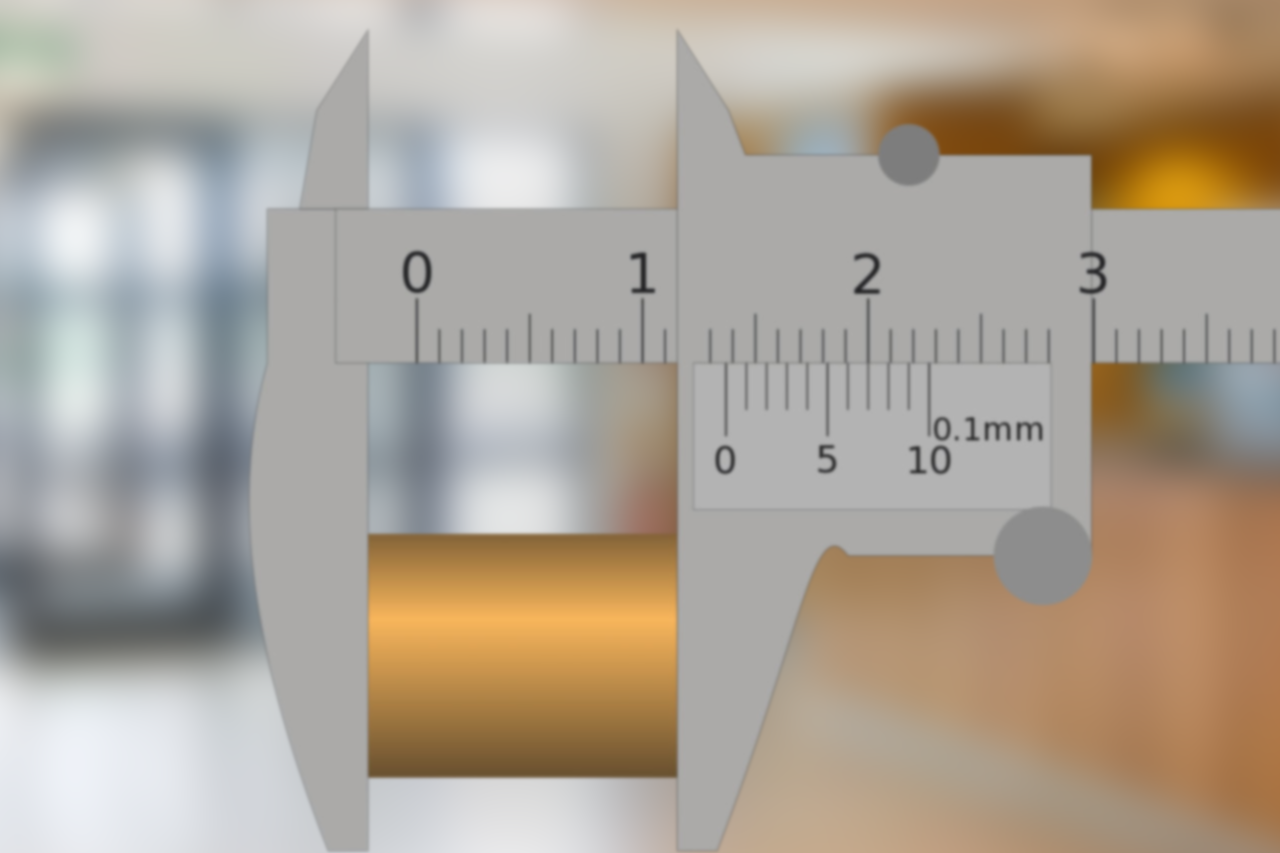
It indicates 13.7 mm
